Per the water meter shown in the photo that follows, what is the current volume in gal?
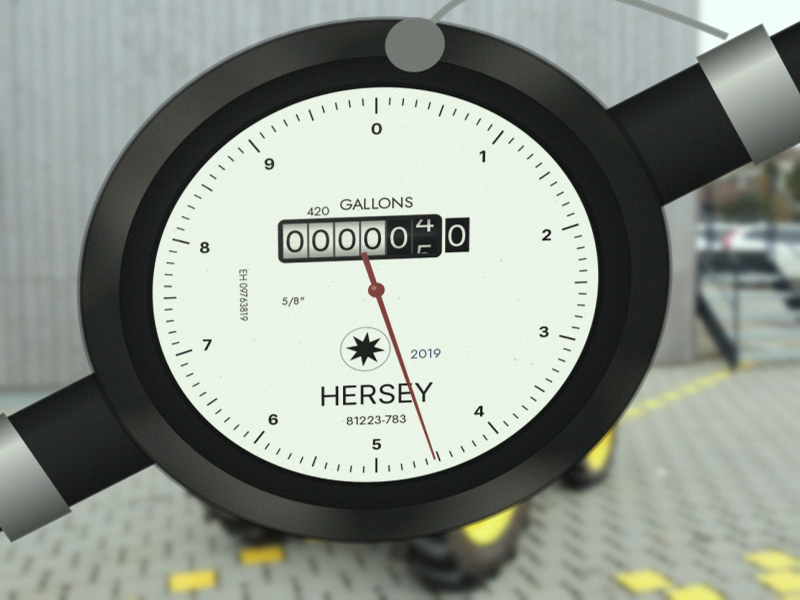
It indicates 44.5 gal
